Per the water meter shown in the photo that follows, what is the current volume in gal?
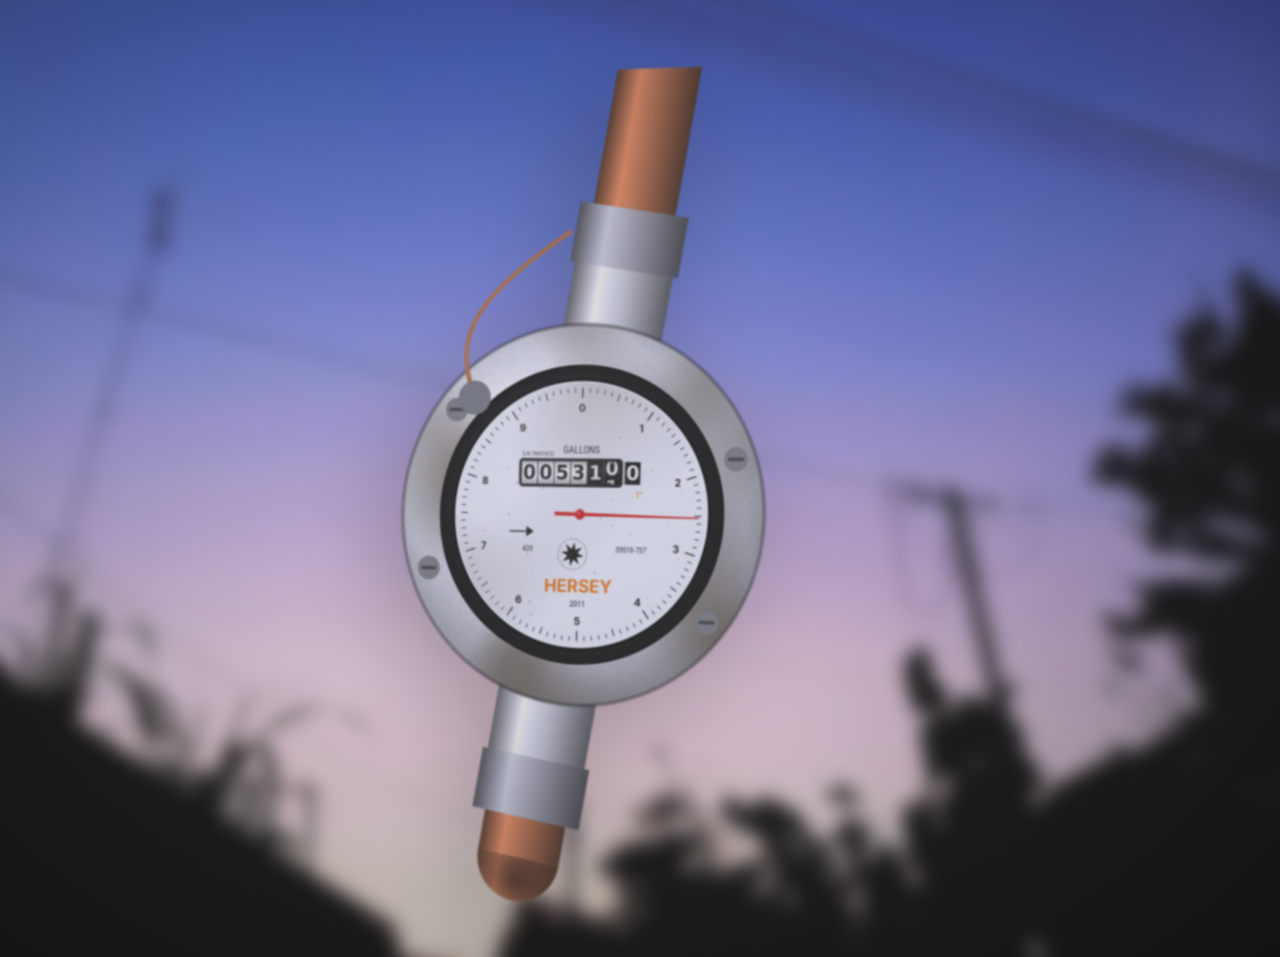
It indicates 53102.5 gal
